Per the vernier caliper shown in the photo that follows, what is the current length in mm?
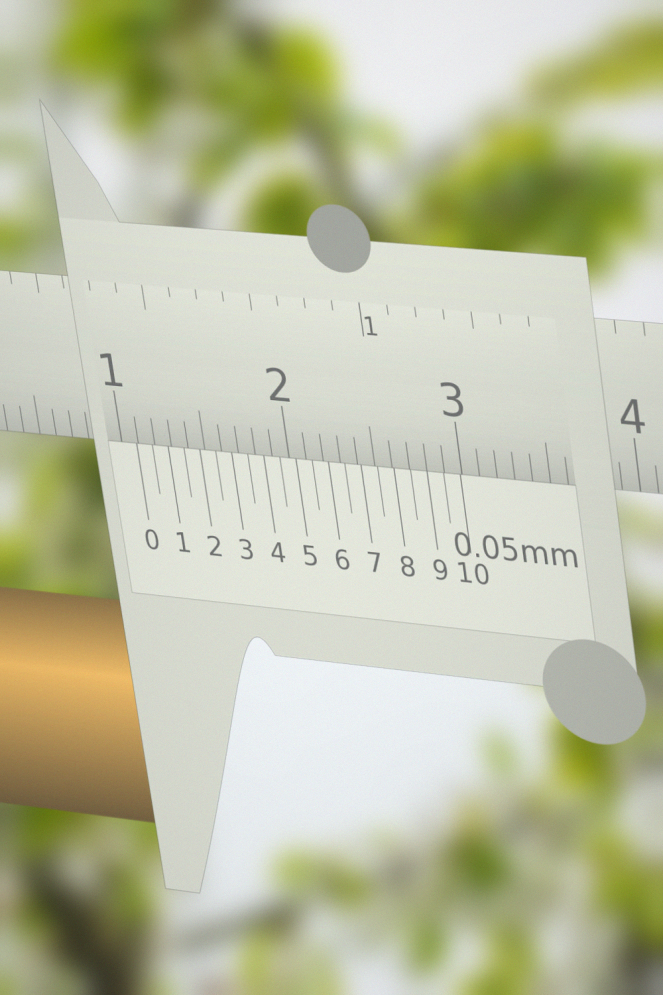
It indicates 10.9 mm
